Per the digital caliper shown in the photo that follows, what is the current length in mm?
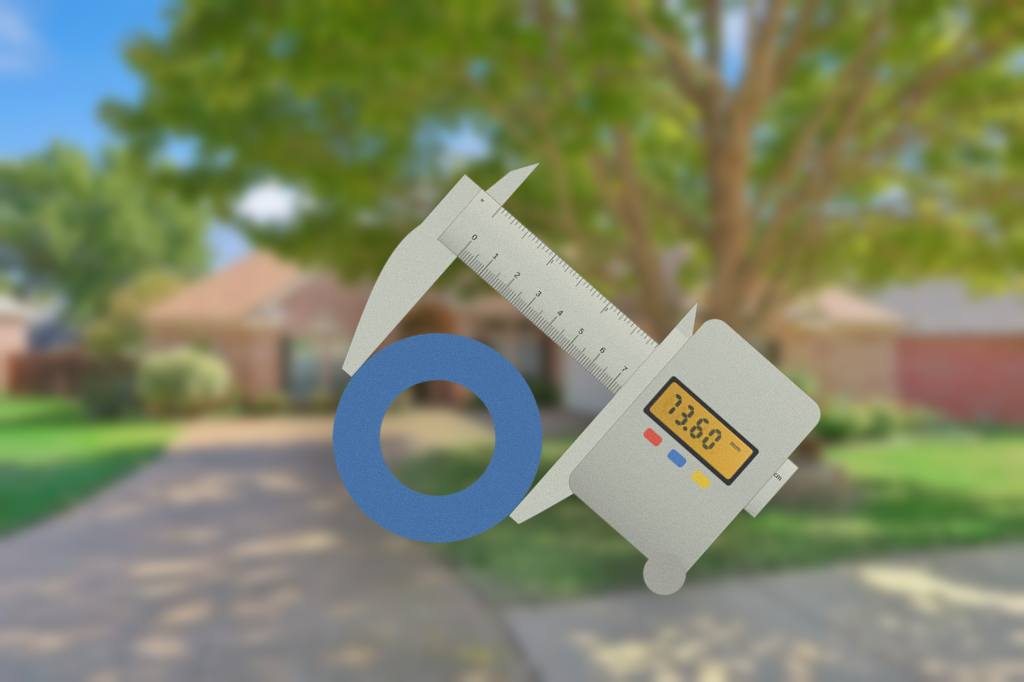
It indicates 73.60 mm
